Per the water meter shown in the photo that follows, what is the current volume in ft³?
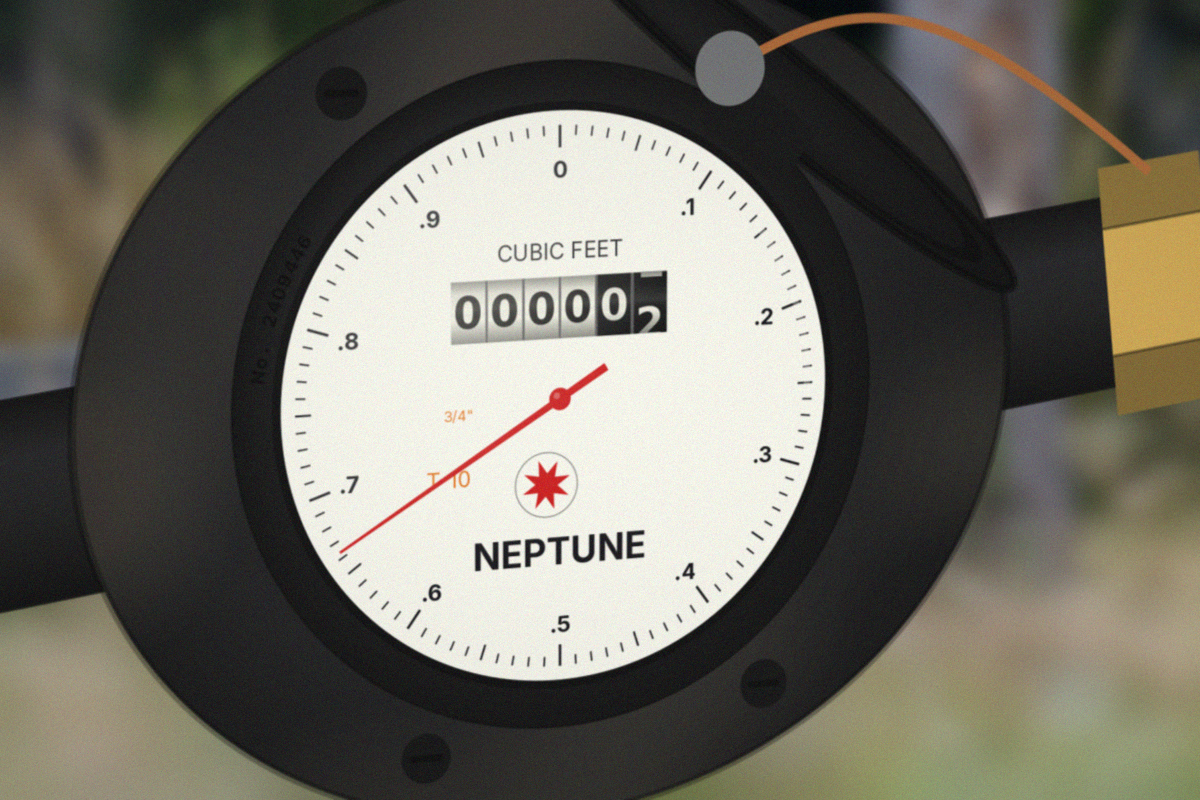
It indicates 1.66 ft³
